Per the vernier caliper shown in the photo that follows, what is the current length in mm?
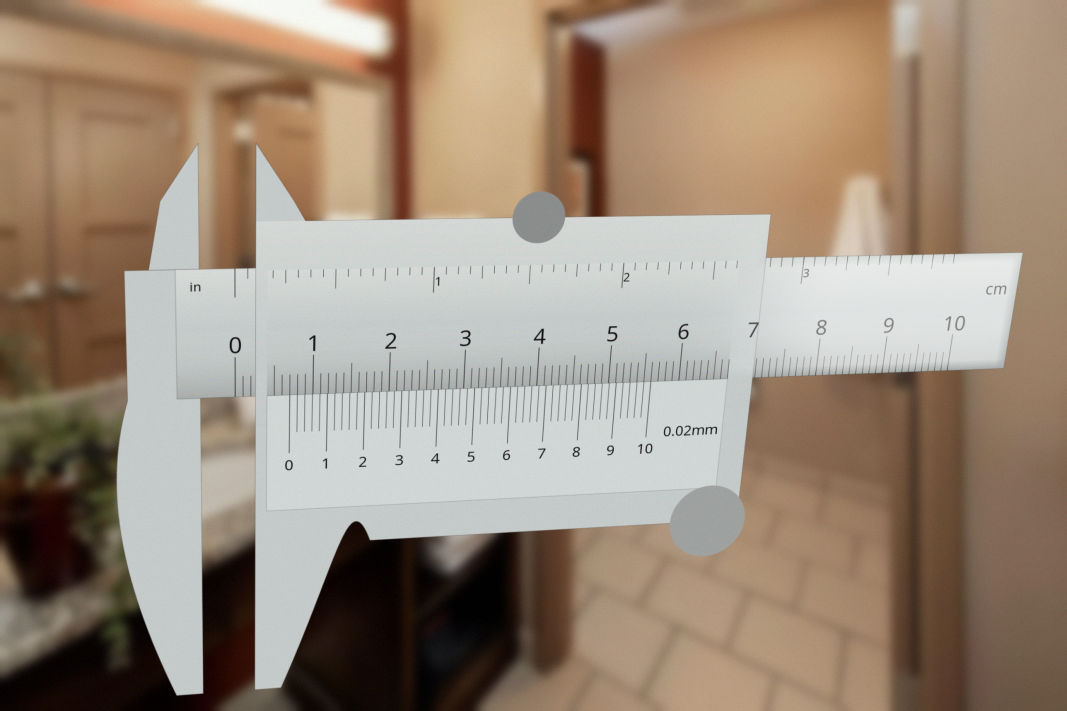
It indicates 7.0 mm
